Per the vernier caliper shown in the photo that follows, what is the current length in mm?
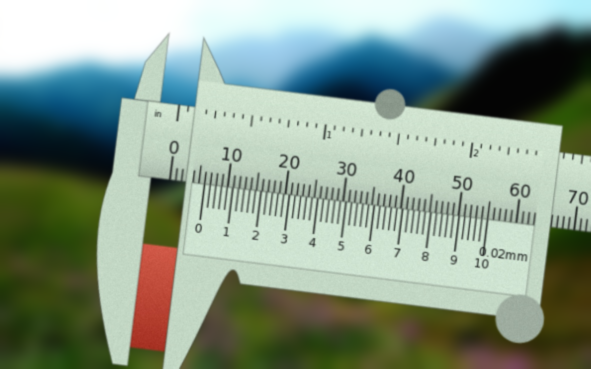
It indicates 6.0 mm
